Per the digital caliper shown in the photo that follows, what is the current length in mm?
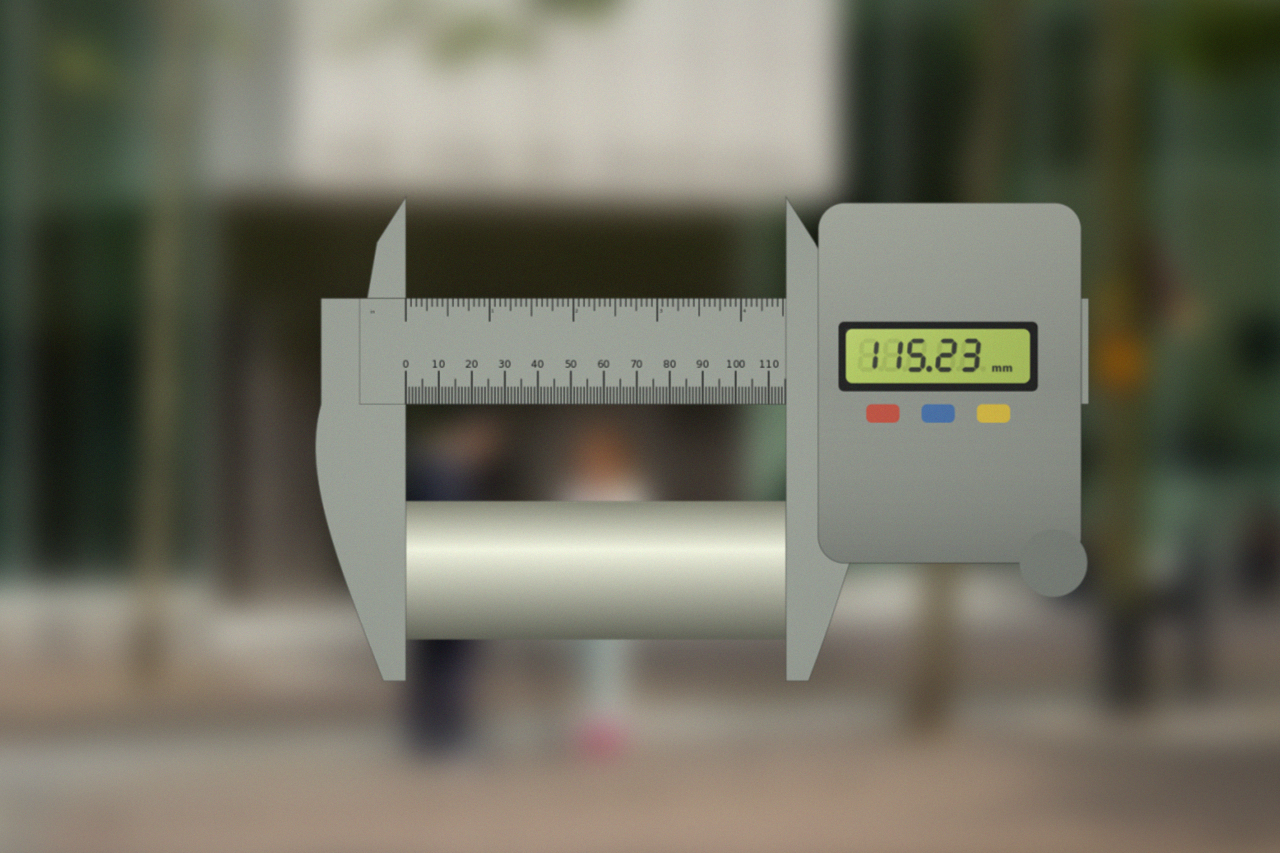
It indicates 115.23 mm
